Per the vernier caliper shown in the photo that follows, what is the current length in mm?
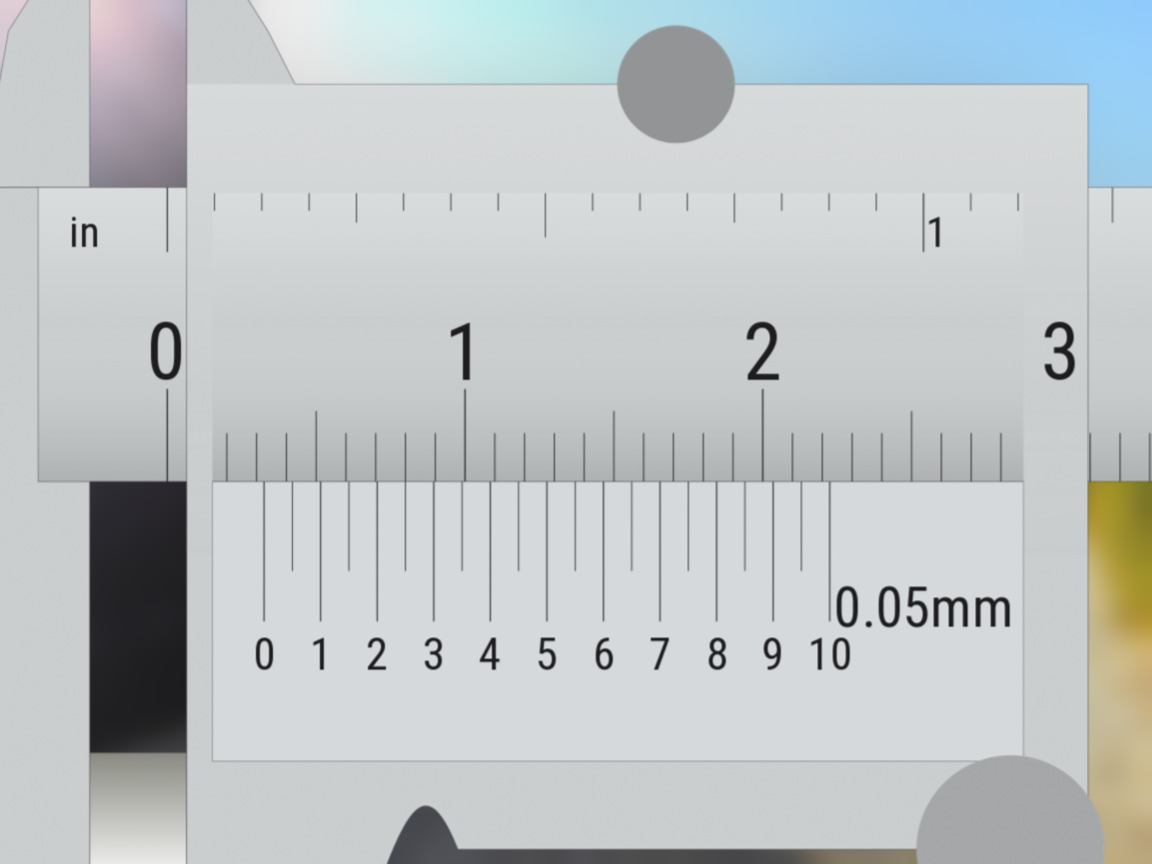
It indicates 3.25 mm
